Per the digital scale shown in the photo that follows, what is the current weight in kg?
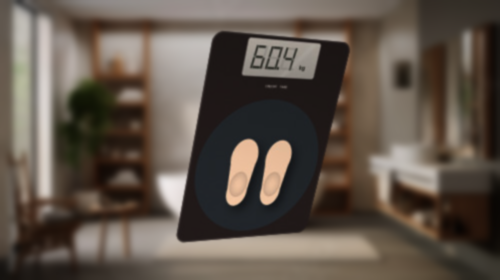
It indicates 60.4 kg
